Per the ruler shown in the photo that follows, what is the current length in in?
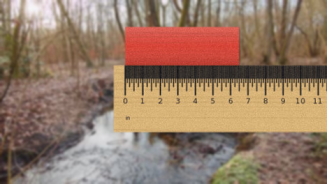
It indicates 6.5 in
